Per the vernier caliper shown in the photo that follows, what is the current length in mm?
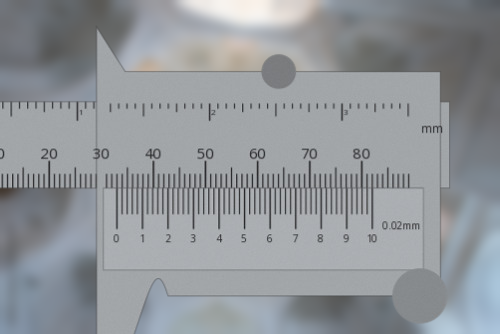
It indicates 33.0 mm
